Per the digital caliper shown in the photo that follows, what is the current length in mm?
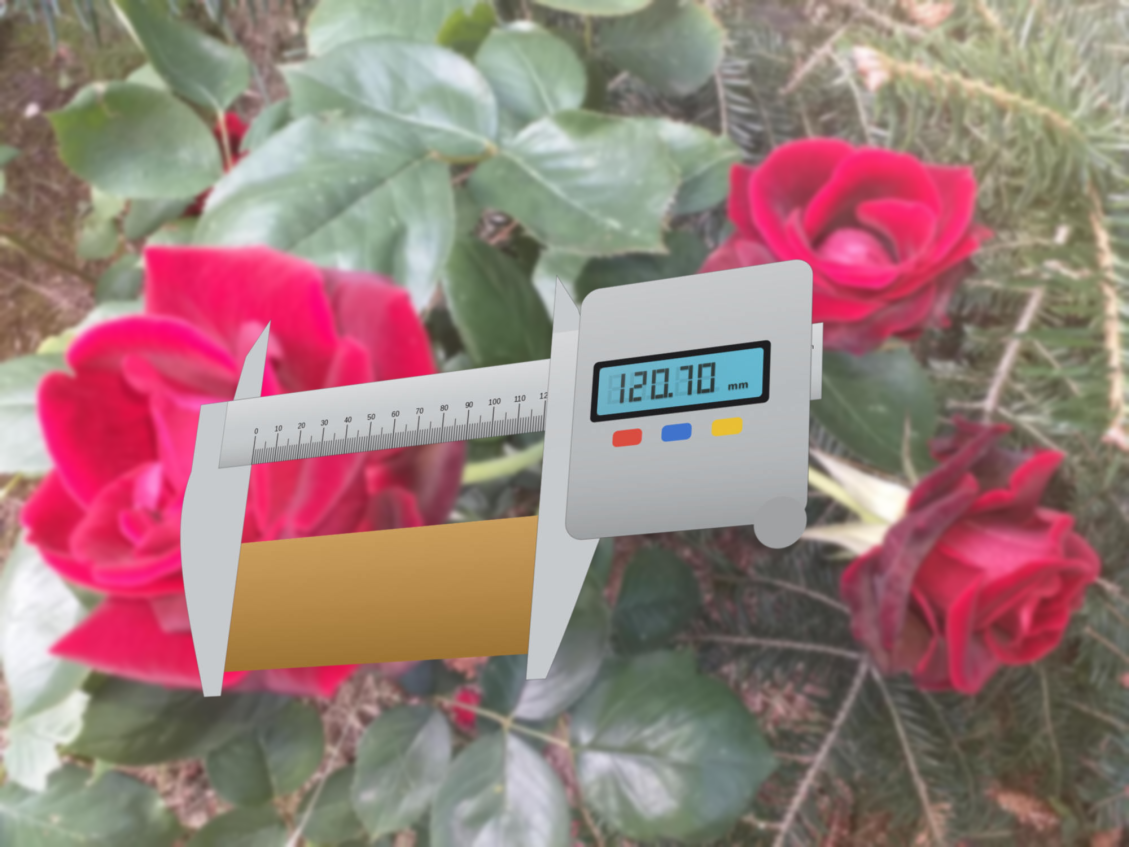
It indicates 120.70 mm
